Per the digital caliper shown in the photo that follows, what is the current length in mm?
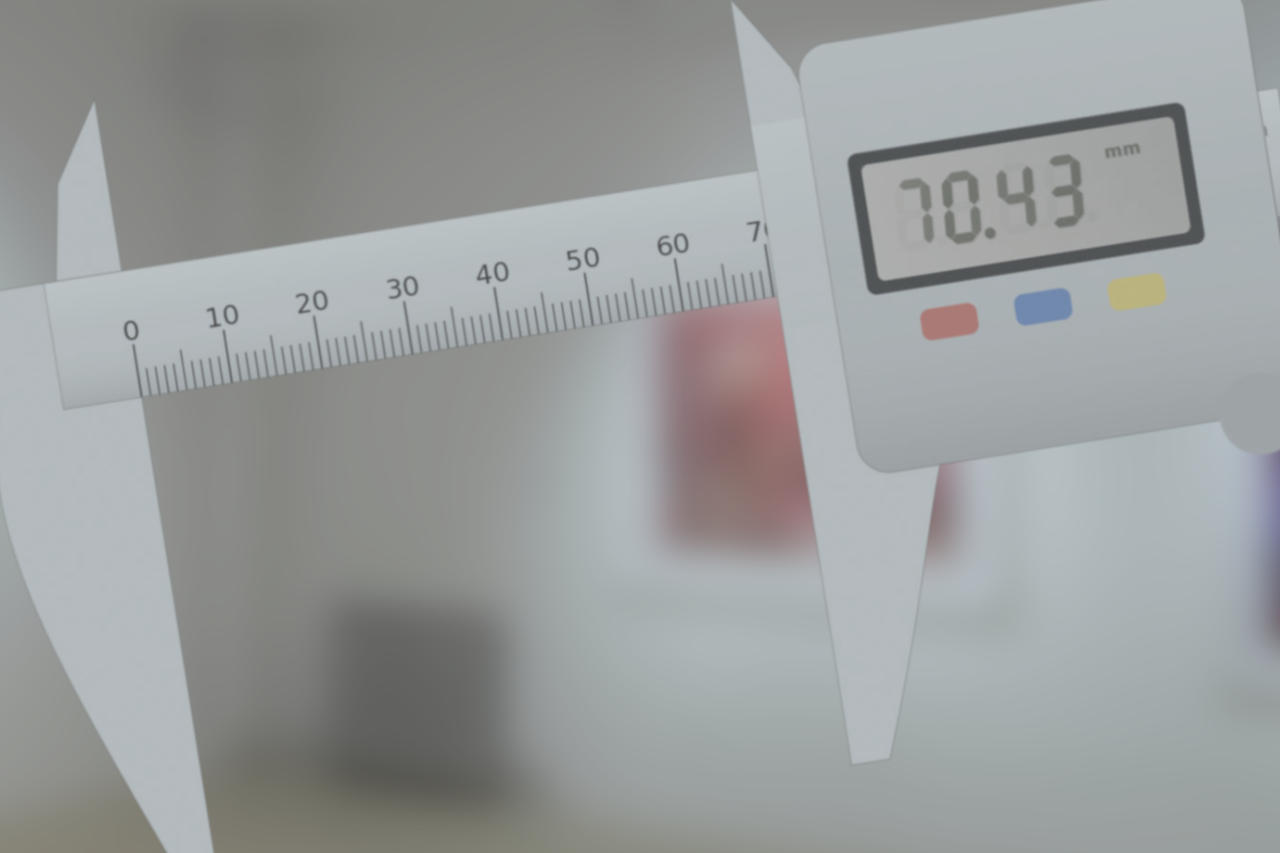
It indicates 70.43 mm
